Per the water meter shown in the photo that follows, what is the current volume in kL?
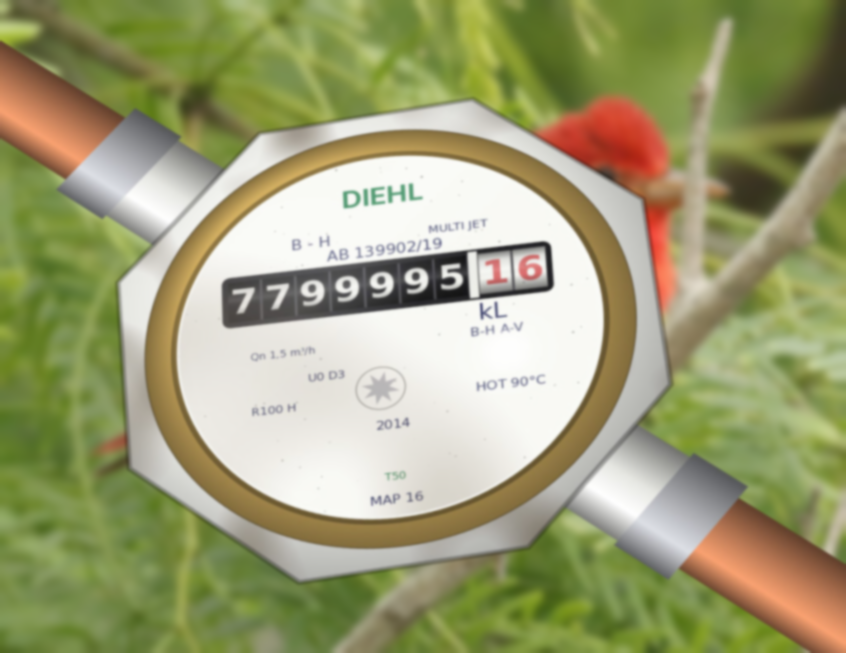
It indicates 7799995.16 kL
